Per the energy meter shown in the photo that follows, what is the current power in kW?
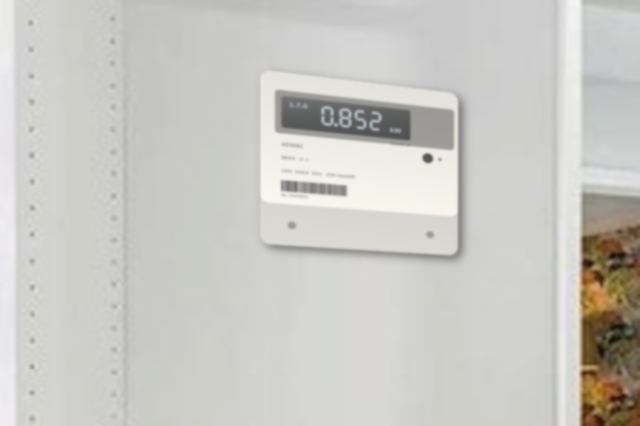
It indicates 0.852 kW
